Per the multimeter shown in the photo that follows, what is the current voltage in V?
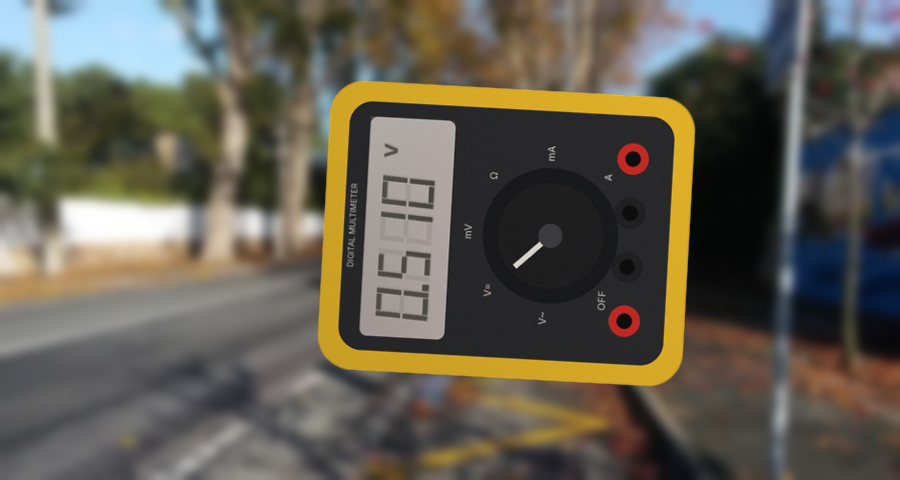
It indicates 0.510 V
